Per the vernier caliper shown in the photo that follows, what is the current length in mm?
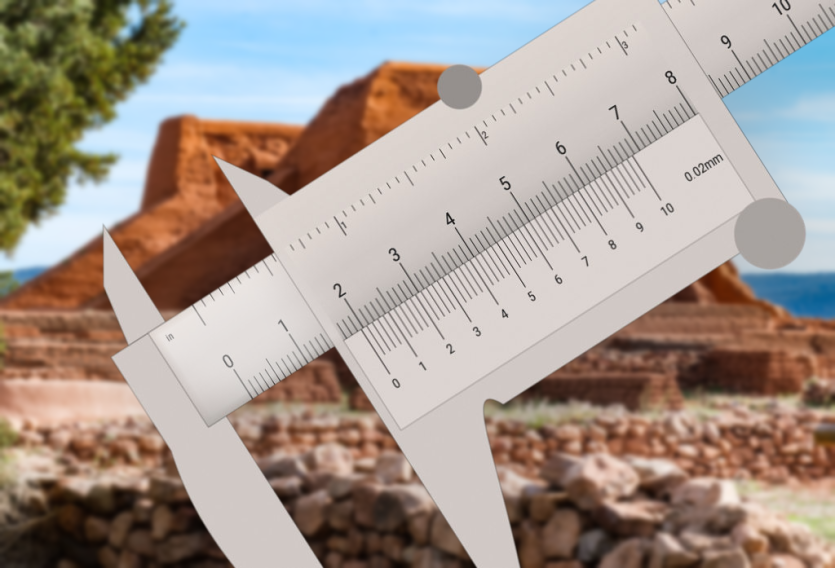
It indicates 19.6 mm
